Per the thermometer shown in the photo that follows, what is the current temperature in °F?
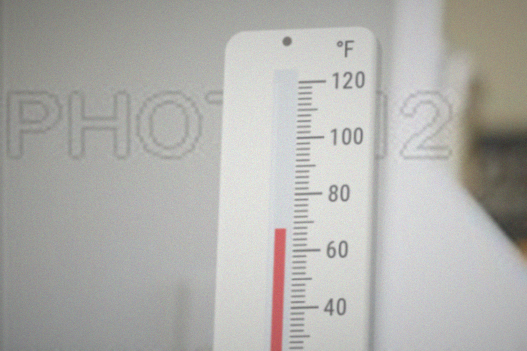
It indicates 68 °F
